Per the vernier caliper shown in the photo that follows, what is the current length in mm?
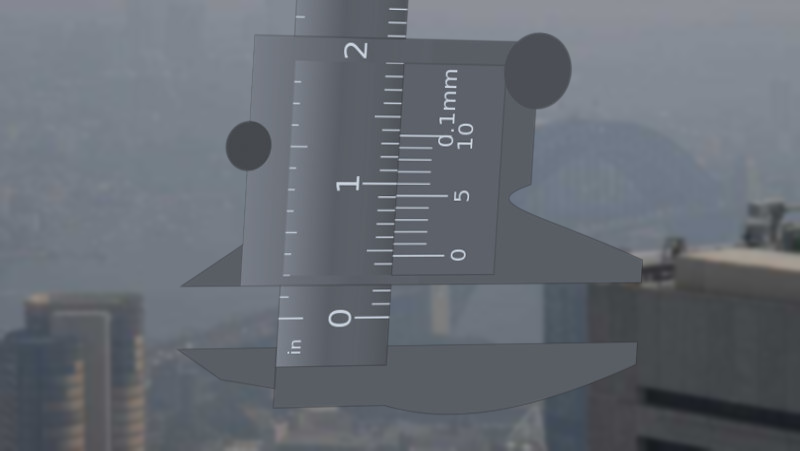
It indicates 4.6 mm
